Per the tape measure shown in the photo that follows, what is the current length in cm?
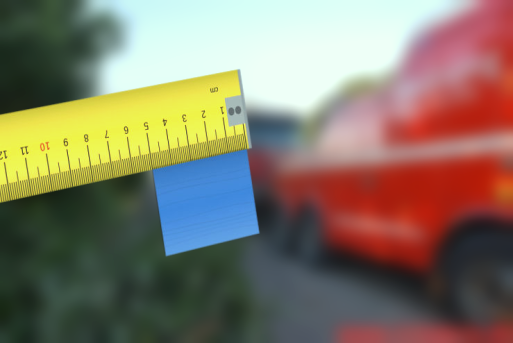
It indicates 5 cm
